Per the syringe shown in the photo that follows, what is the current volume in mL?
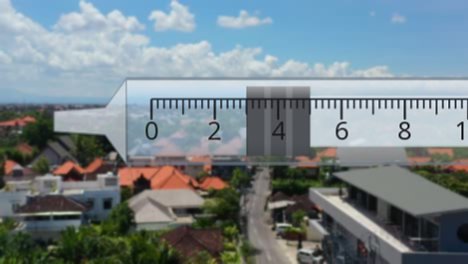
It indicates 3 mL
